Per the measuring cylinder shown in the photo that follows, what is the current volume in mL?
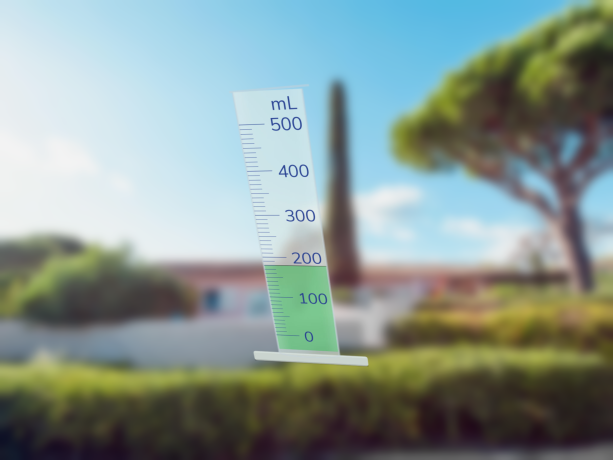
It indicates 180 mL
